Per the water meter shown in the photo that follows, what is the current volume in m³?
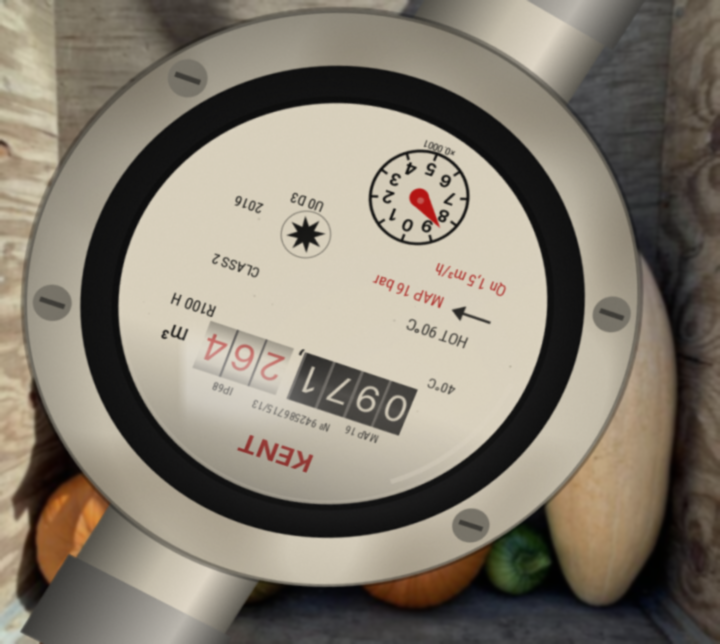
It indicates 971.2648 m³
